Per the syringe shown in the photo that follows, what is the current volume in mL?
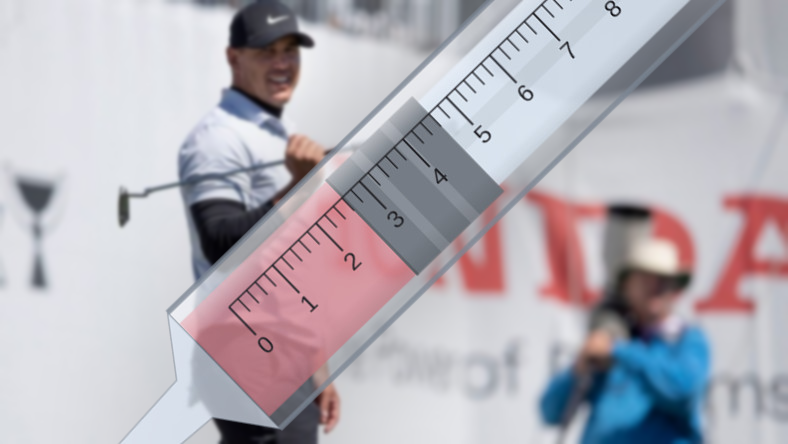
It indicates 2.6 mL
